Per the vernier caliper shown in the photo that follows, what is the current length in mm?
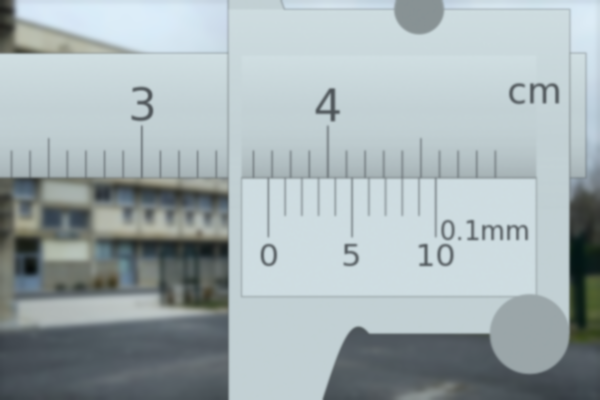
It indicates 36.8 mm
